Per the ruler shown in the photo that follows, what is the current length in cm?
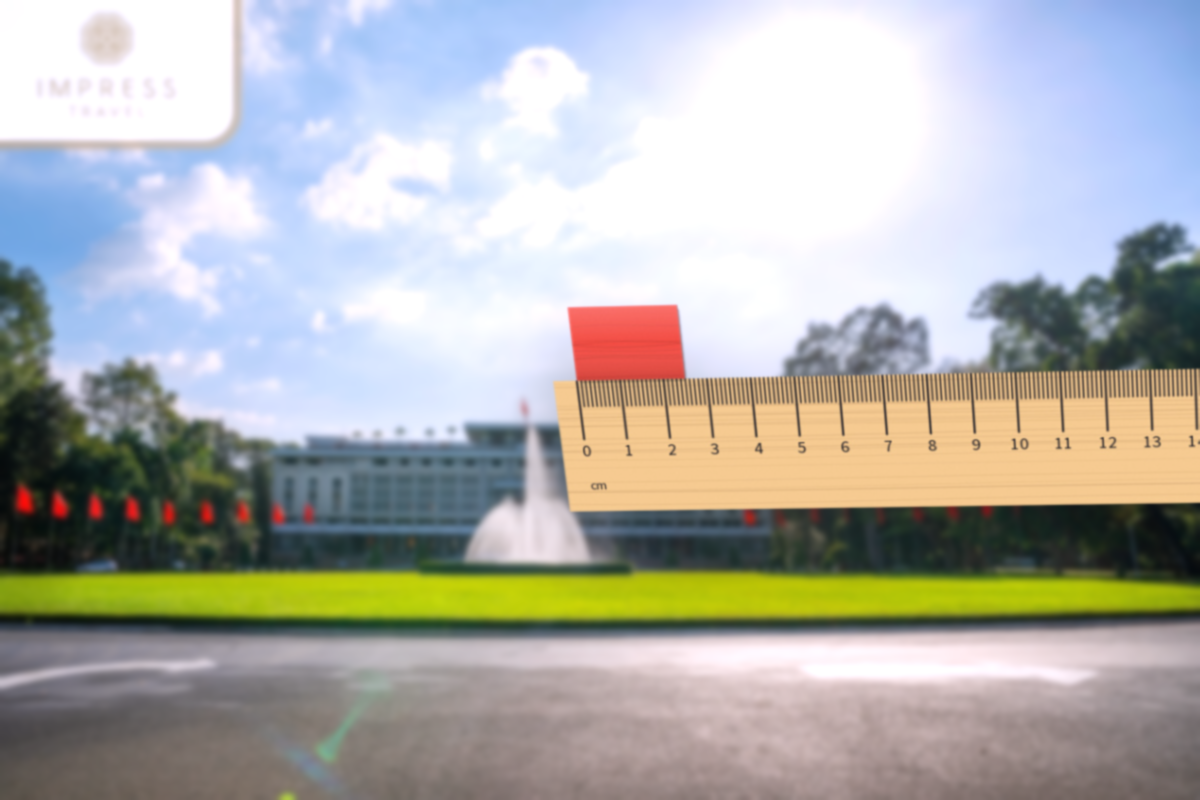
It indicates 2.5 cm
